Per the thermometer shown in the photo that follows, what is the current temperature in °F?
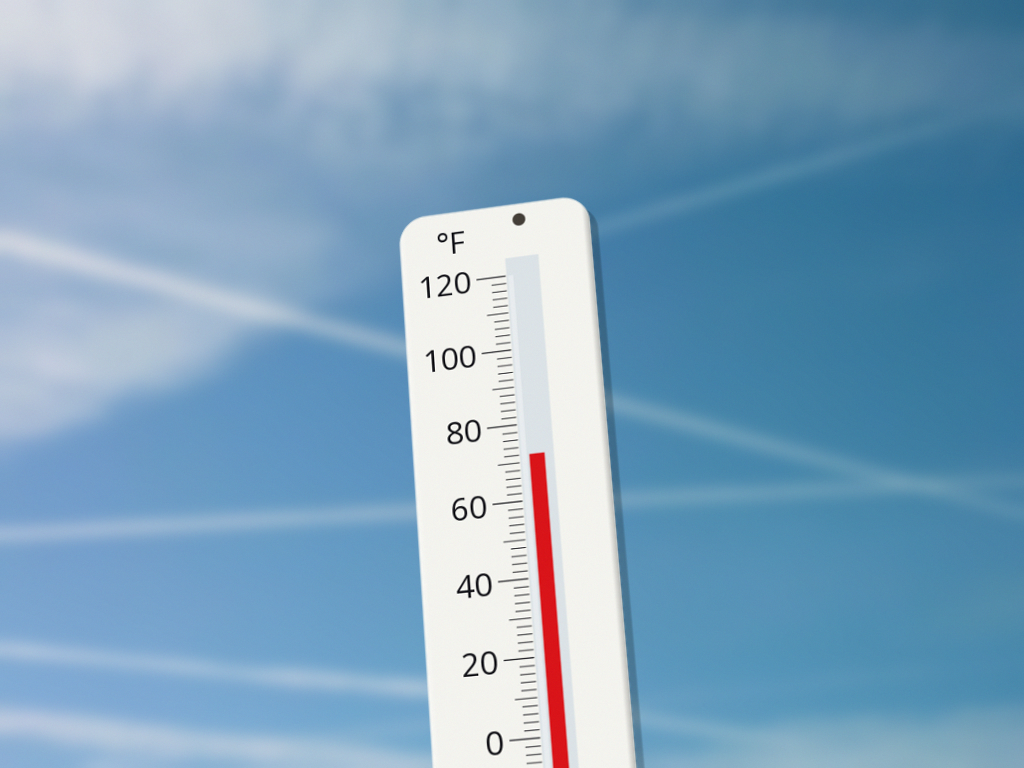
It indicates 72 °F
